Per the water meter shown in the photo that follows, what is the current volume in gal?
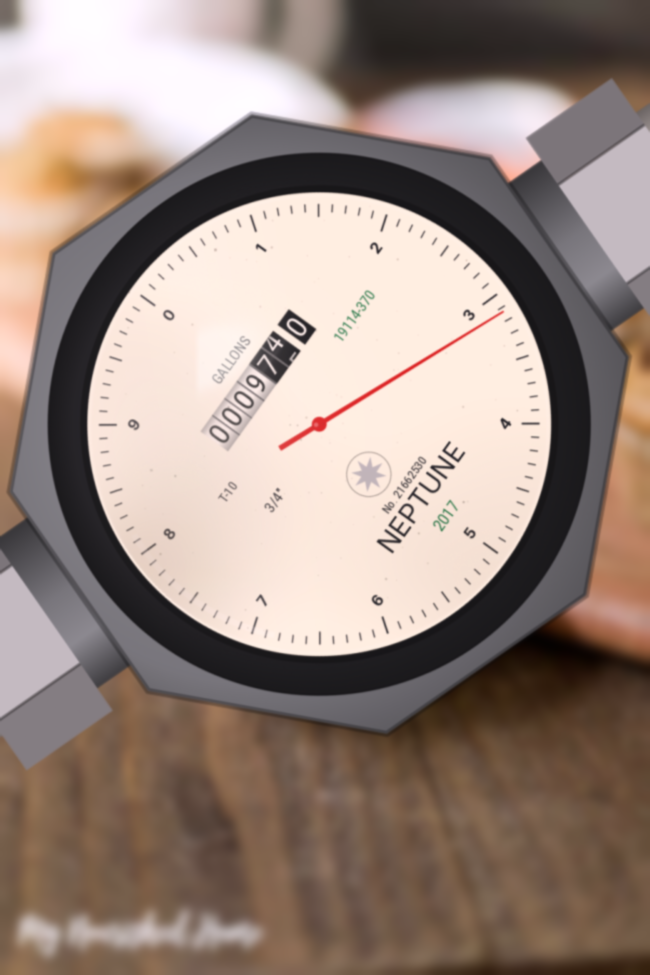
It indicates 9743.1 gal
